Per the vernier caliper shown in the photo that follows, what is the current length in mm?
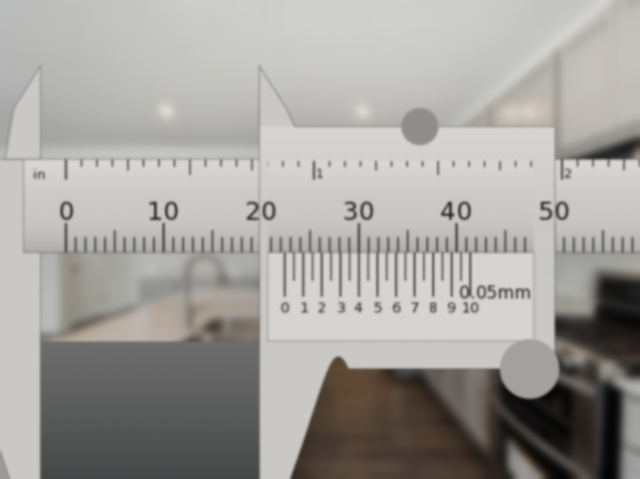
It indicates 22.4 mm
